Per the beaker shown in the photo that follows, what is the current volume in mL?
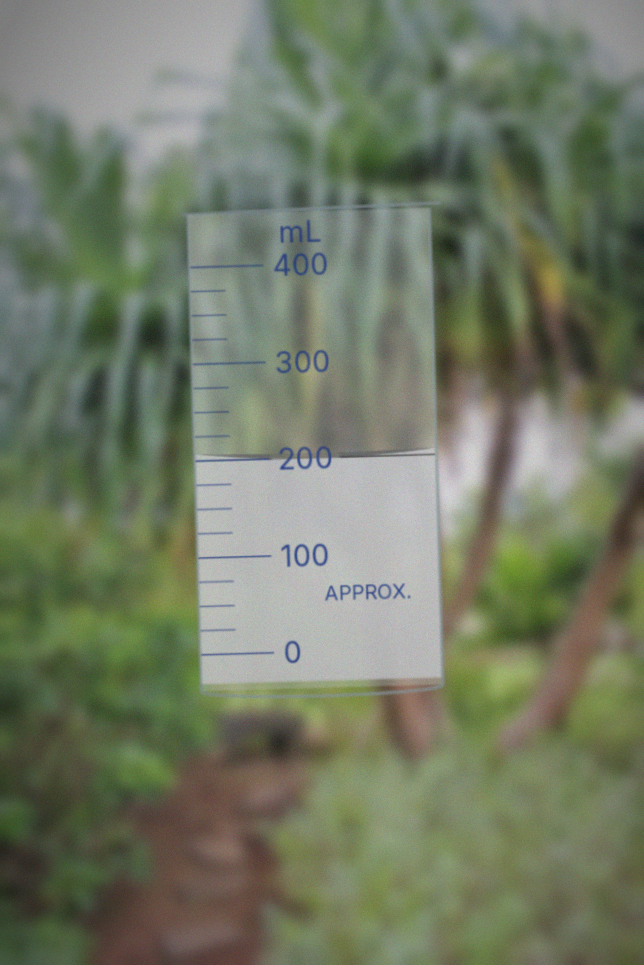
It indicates 200 mL
